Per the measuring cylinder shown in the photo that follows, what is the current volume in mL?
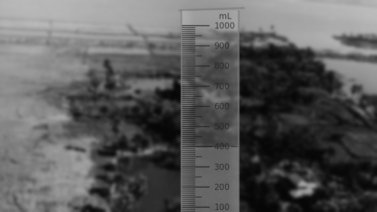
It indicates 400 mL
